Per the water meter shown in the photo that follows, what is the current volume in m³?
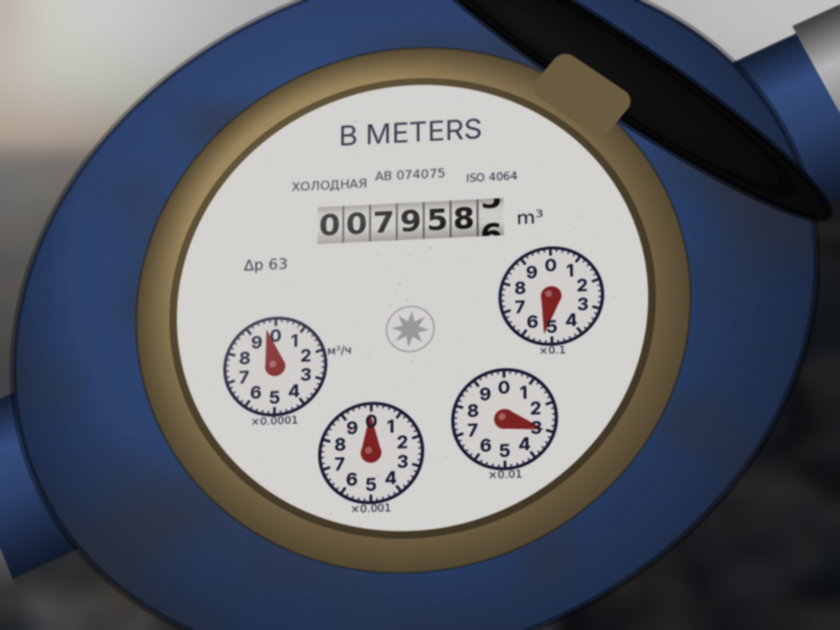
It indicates 79585.5299 m³
